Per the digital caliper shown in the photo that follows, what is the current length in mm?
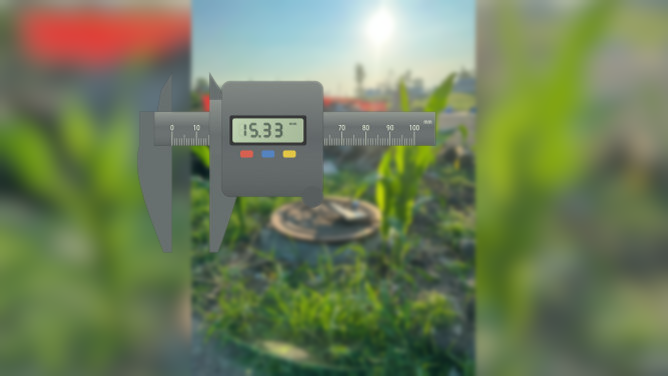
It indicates 15.33 mm
